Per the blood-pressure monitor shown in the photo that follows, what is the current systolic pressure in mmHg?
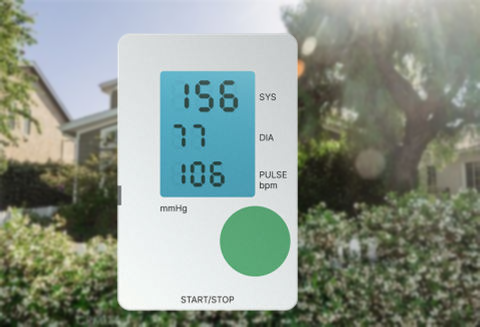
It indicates 156 mmHg
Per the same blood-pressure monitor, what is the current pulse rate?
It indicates 106 bpm
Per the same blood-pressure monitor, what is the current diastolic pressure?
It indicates 77 mmHg
